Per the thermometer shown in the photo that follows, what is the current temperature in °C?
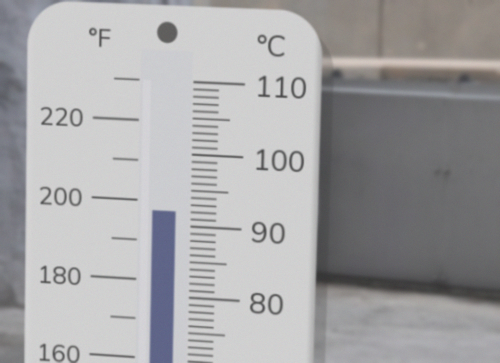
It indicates 92 °C
